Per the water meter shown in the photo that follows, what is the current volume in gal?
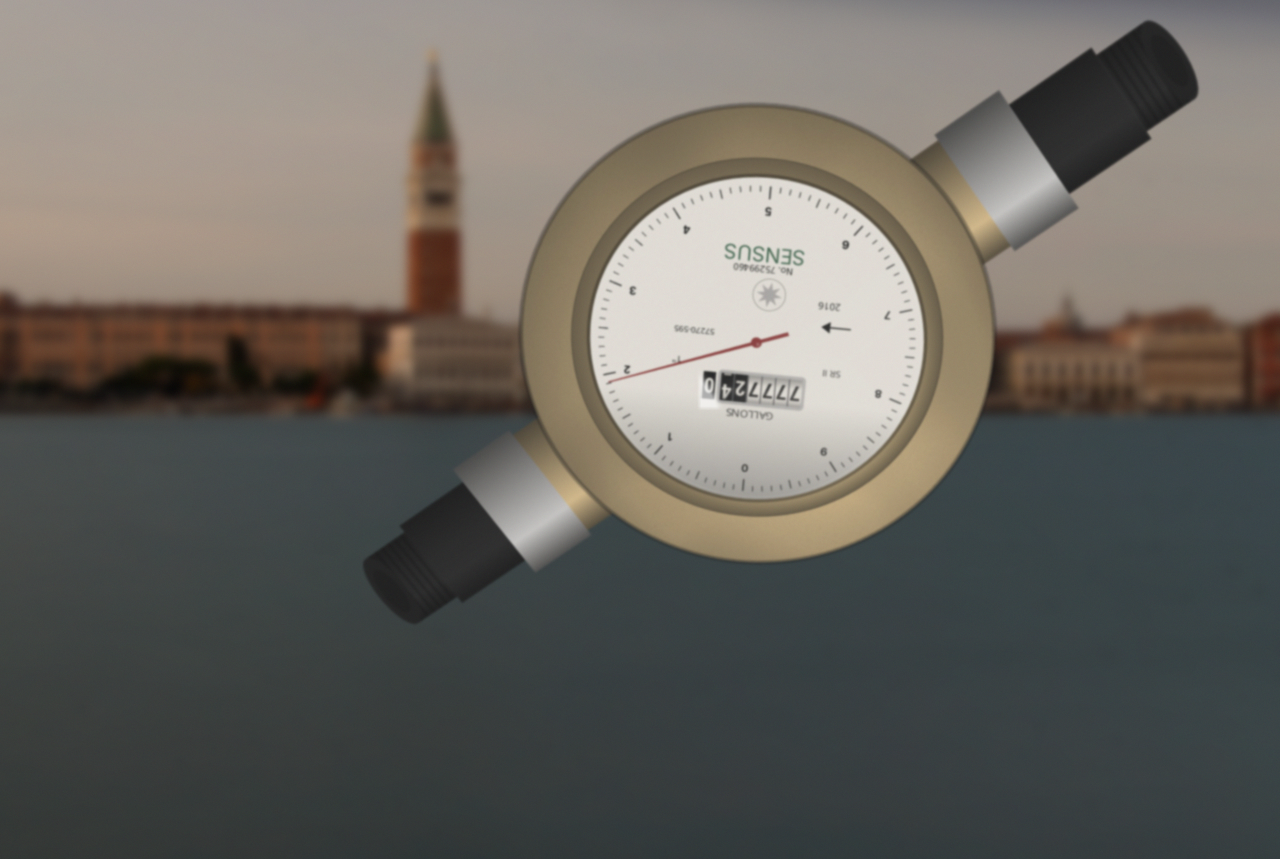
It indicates 7777241.9 gal
